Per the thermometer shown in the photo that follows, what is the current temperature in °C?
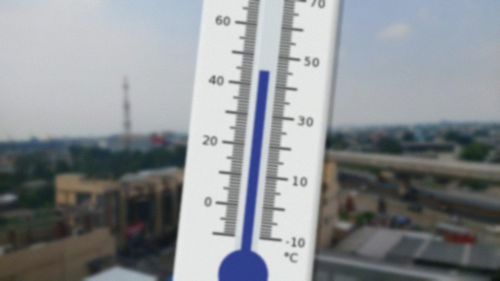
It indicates 45 °C
